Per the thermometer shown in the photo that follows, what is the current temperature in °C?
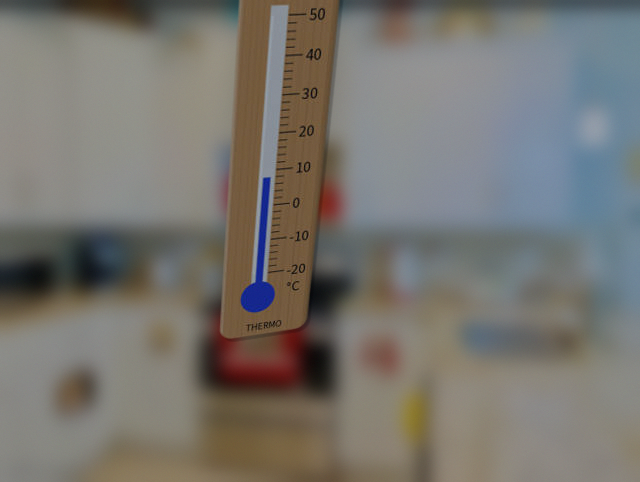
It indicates 8 °C
